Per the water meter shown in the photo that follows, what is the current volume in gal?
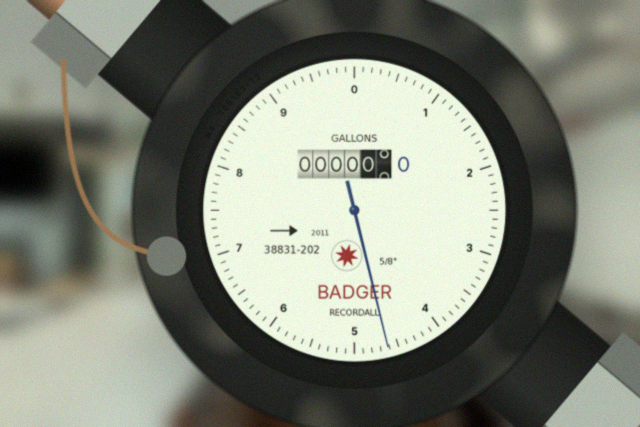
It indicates 84.6 gal
